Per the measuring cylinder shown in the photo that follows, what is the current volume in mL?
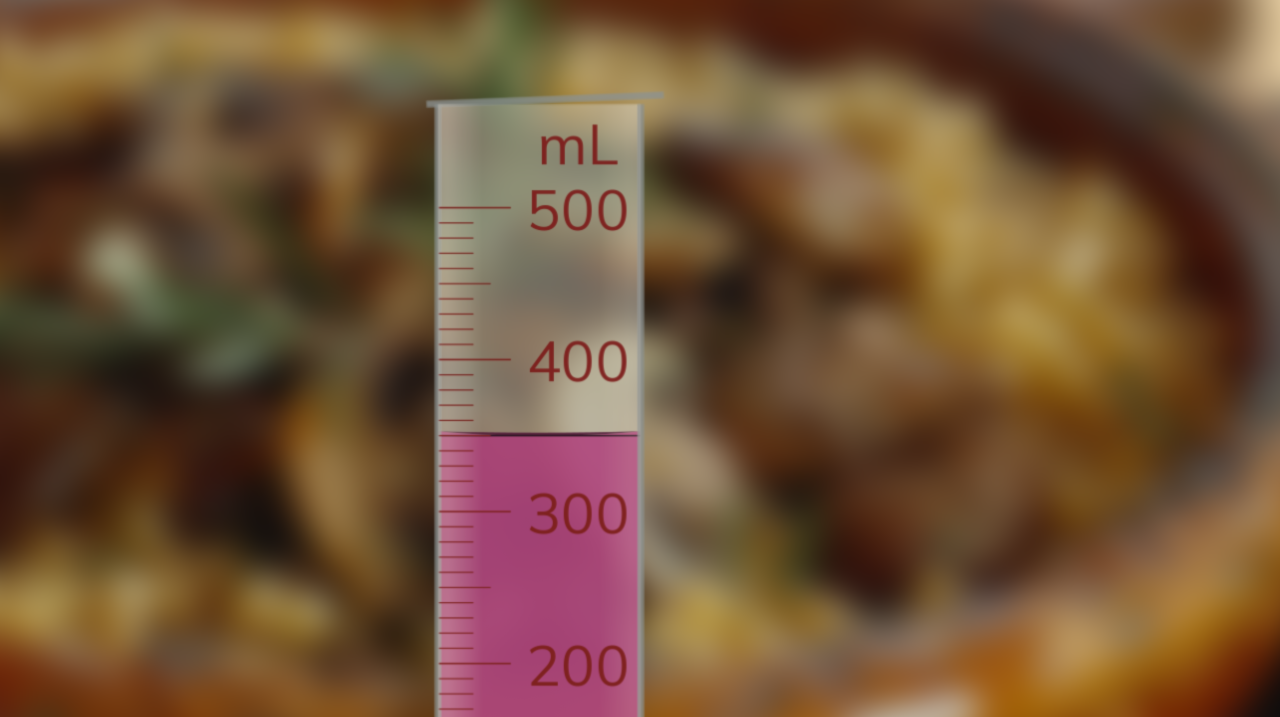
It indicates 350 mL
